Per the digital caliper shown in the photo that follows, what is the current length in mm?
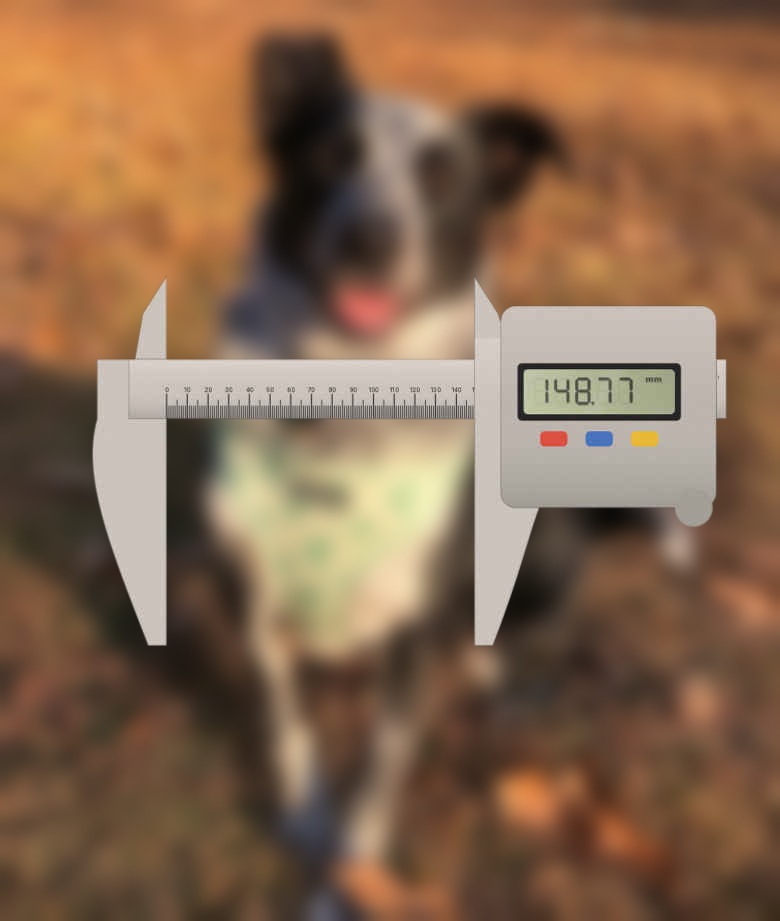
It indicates 148.77 mm
